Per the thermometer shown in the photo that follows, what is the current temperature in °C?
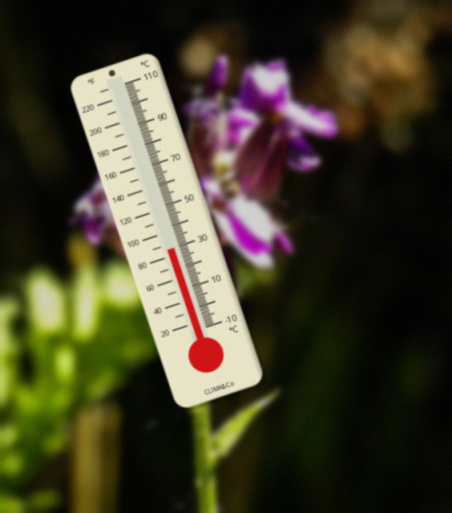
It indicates 30 °C
